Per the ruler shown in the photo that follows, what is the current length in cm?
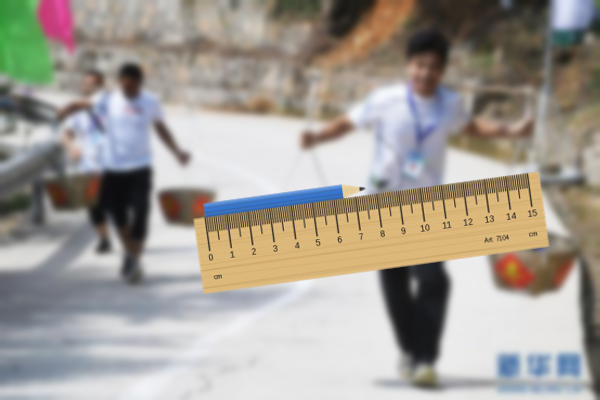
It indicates 7.5 cm
